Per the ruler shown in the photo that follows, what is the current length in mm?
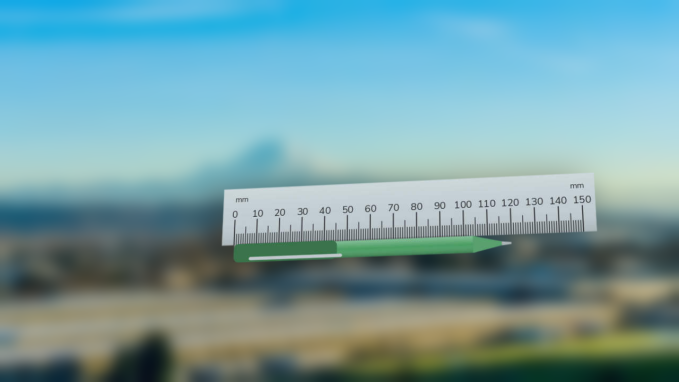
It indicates 120 mm
